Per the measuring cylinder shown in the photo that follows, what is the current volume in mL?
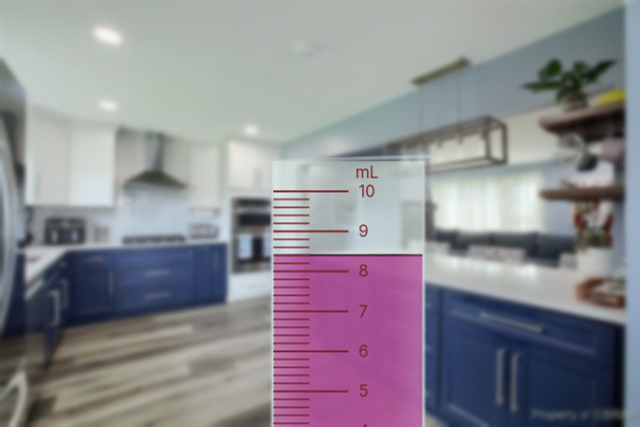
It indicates 8.4 mL
